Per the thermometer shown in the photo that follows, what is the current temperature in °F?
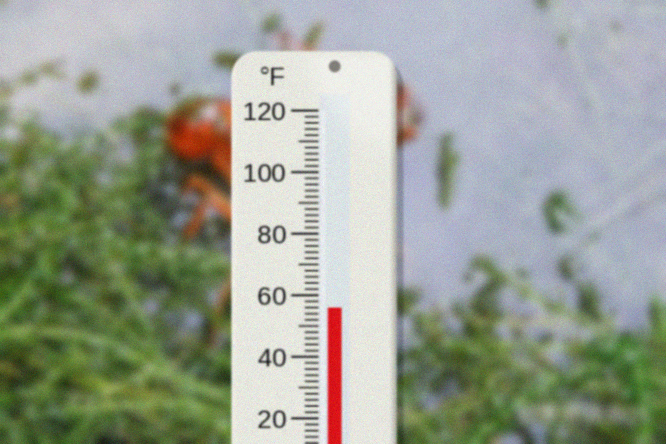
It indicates 56 °F
